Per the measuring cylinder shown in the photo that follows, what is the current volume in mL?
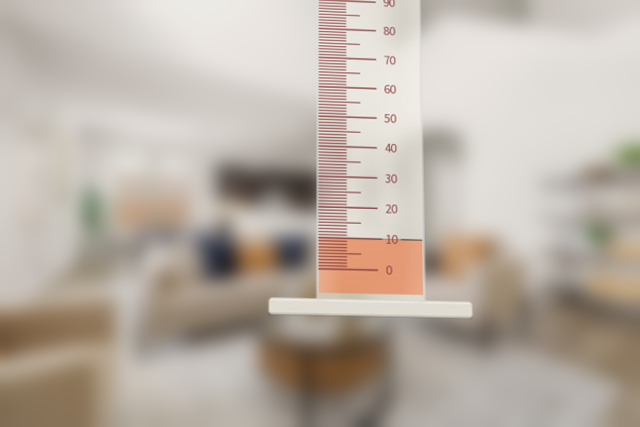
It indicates 10 mL
